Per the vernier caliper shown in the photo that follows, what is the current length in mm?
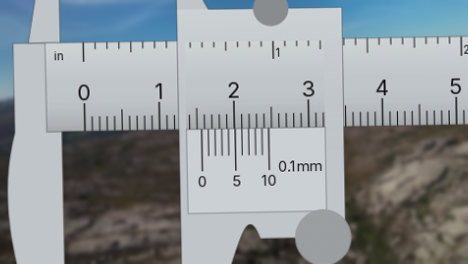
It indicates 15.6 mm
